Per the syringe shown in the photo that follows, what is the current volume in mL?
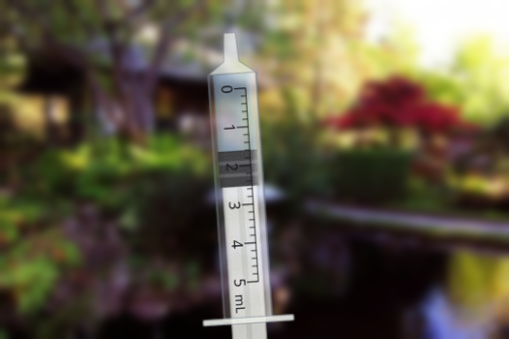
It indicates 1.6 mL
